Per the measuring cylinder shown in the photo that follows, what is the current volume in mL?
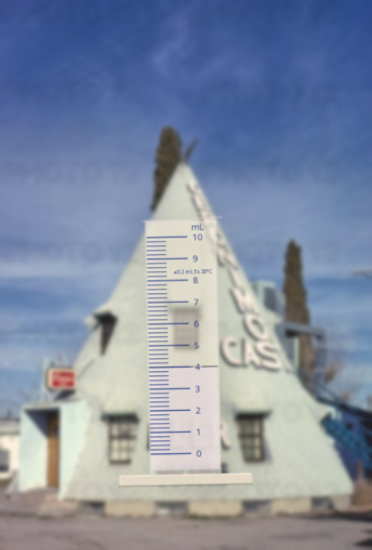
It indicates 4 mL
